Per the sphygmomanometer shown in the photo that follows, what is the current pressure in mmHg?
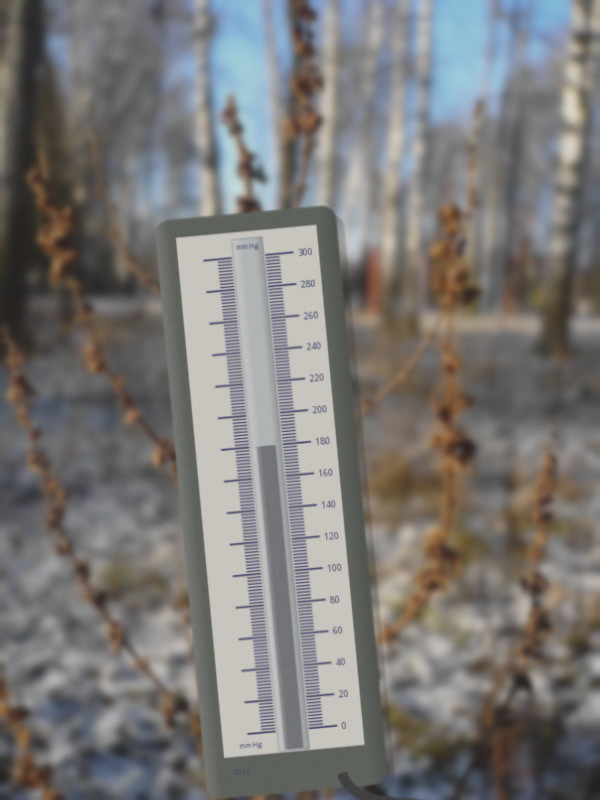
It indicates 180 mmHg
